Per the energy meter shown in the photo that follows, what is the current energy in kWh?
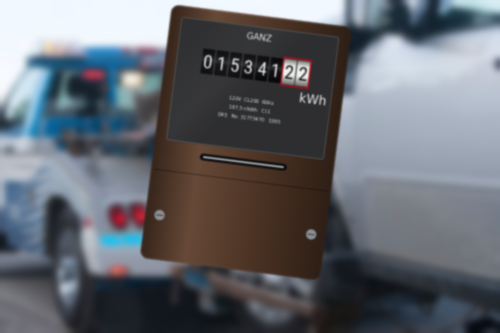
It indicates 15341.22 kWh
